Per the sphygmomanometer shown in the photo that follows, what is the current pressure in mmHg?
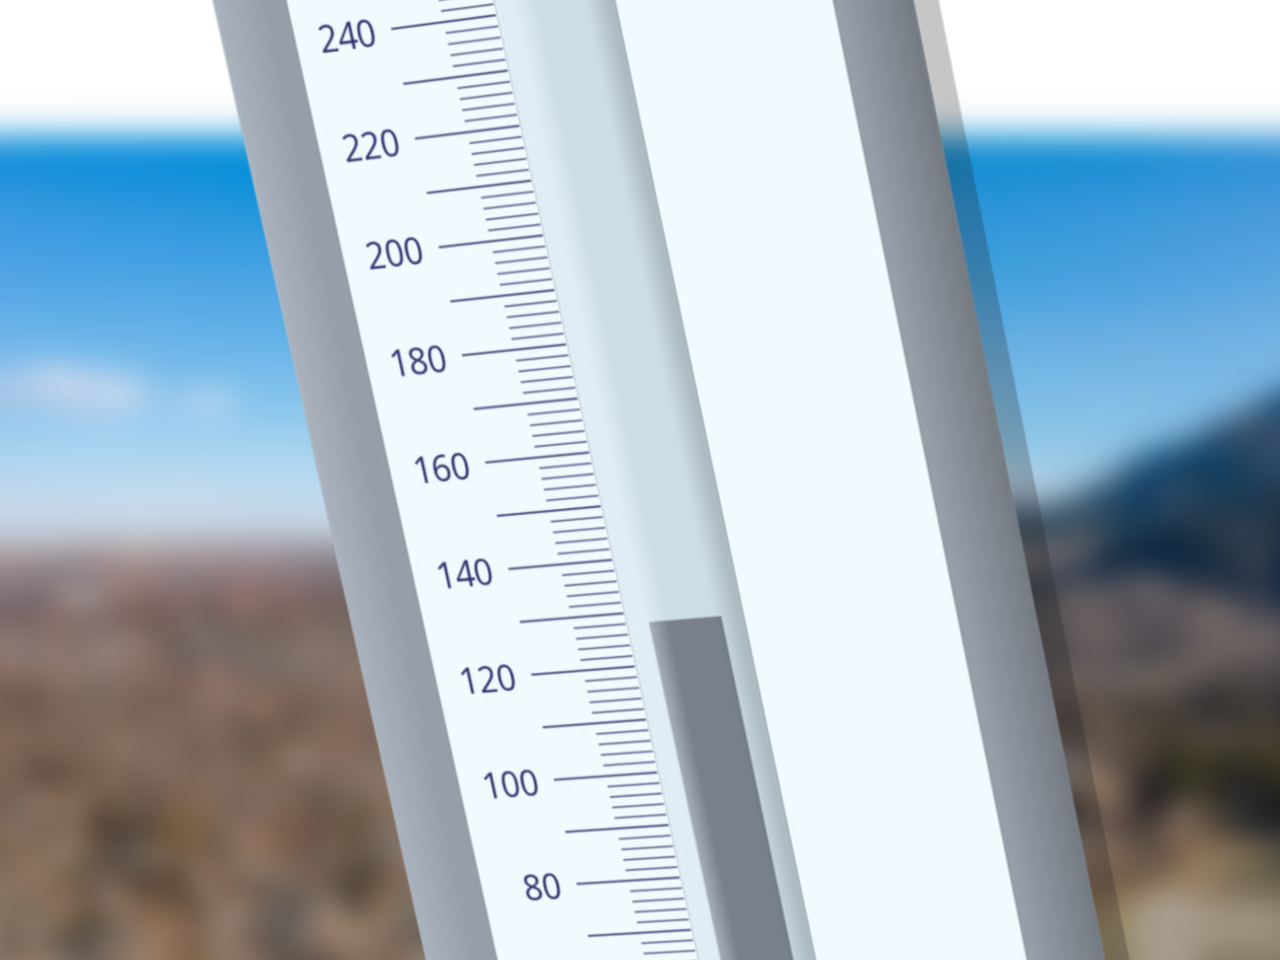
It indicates 128 mmHg
